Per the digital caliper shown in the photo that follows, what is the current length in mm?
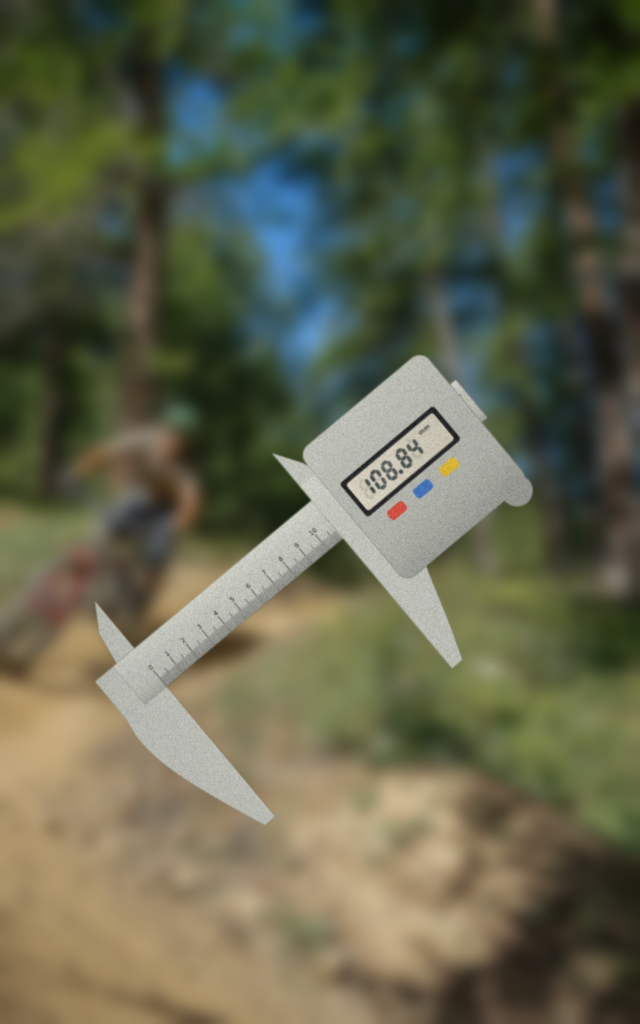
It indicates 108.84 mm
